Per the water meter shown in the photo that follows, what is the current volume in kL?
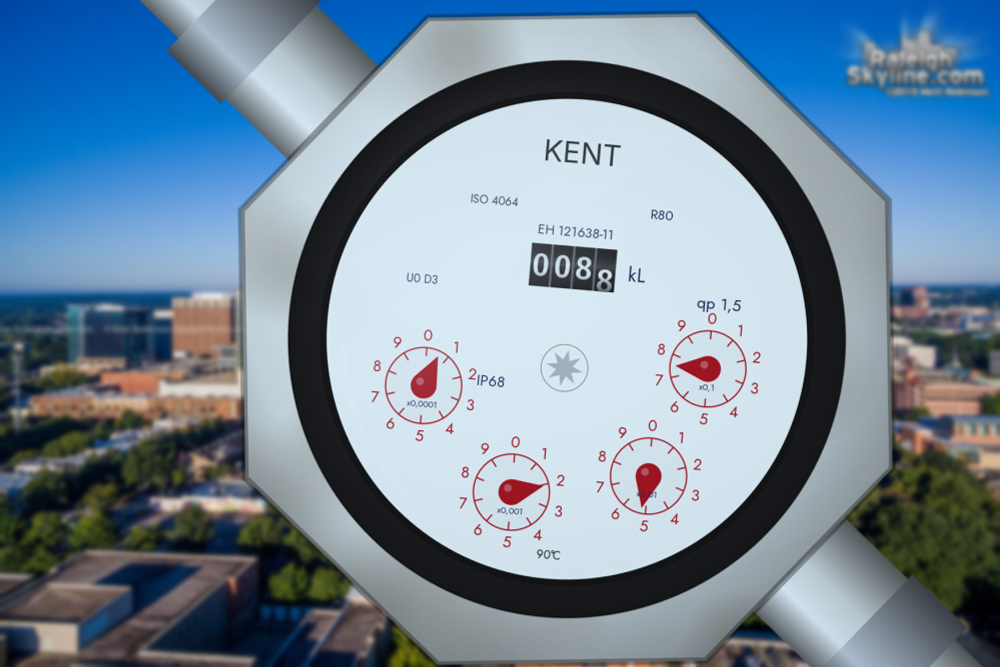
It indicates 87.7520 kL
